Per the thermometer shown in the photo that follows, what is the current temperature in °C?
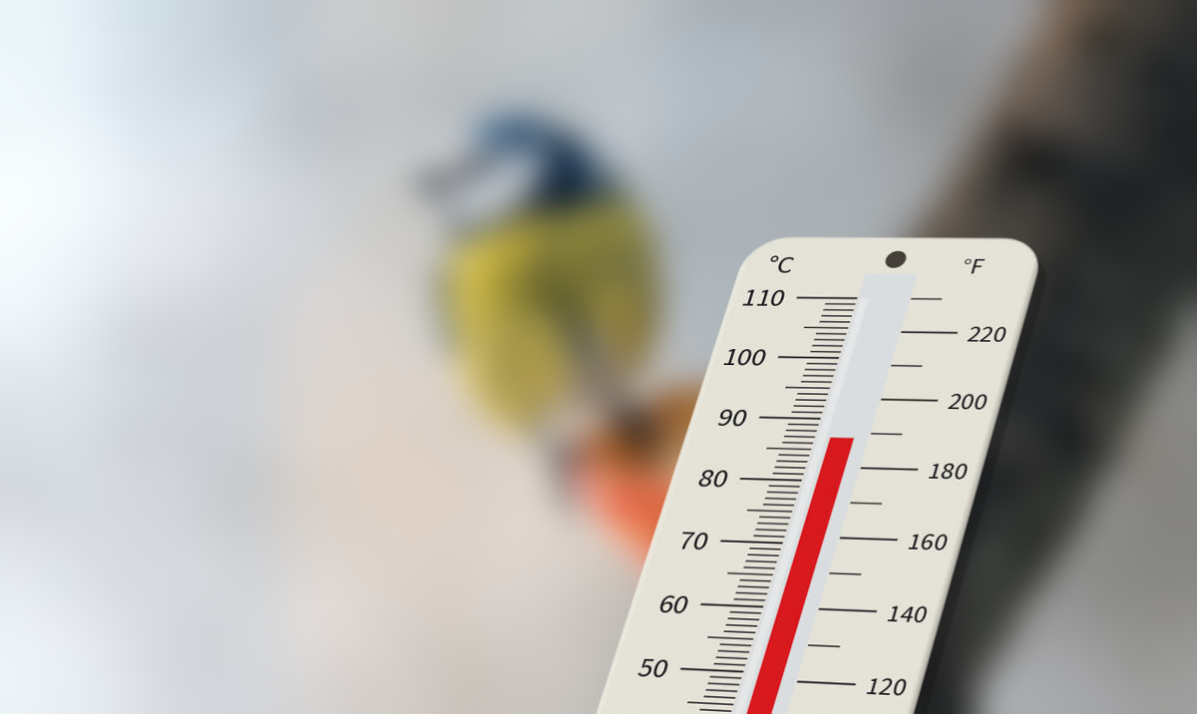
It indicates 87 °C
